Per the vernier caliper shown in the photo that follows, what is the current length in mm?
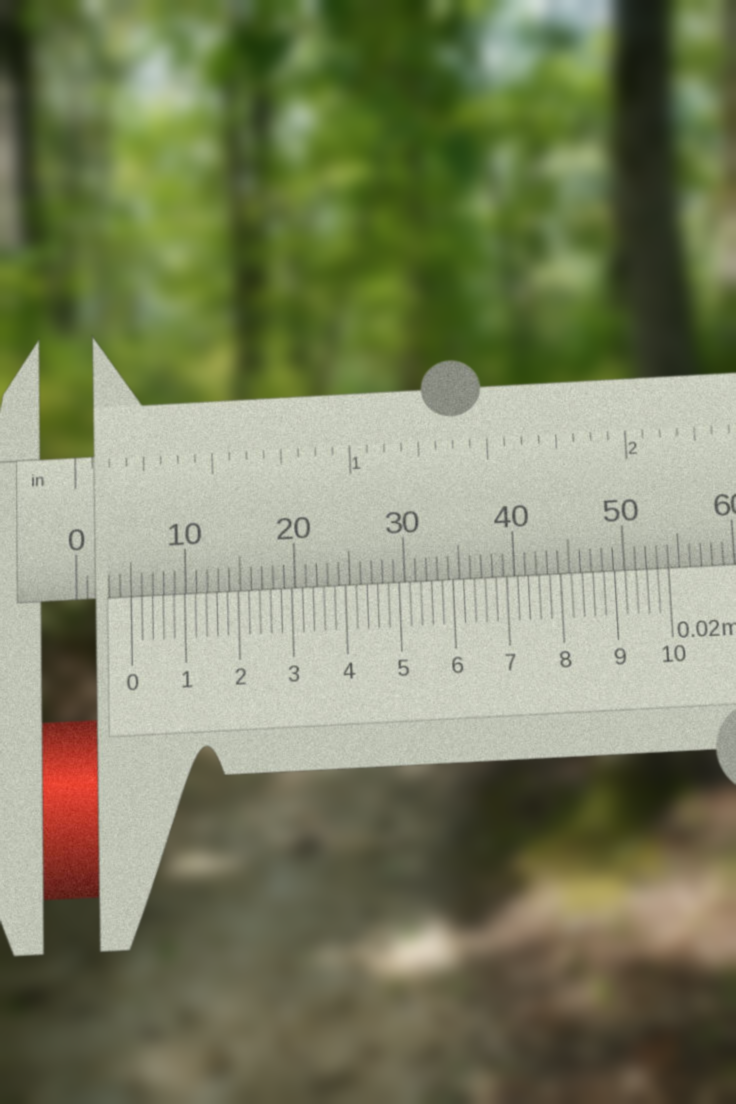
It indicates 5.0 mm
